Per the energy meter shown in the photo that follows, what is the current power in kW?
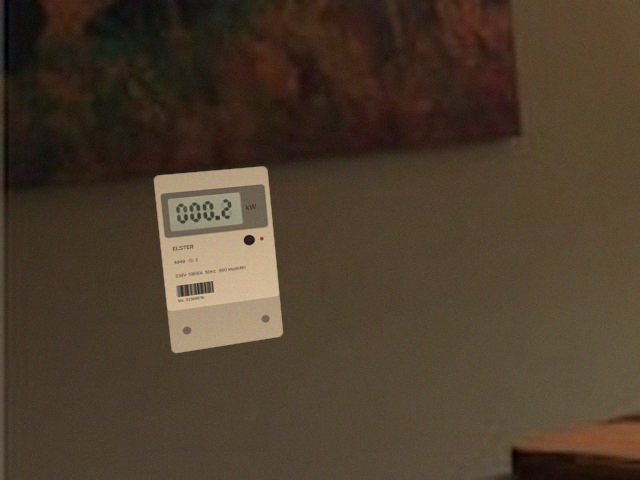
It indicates 0.2 kW
